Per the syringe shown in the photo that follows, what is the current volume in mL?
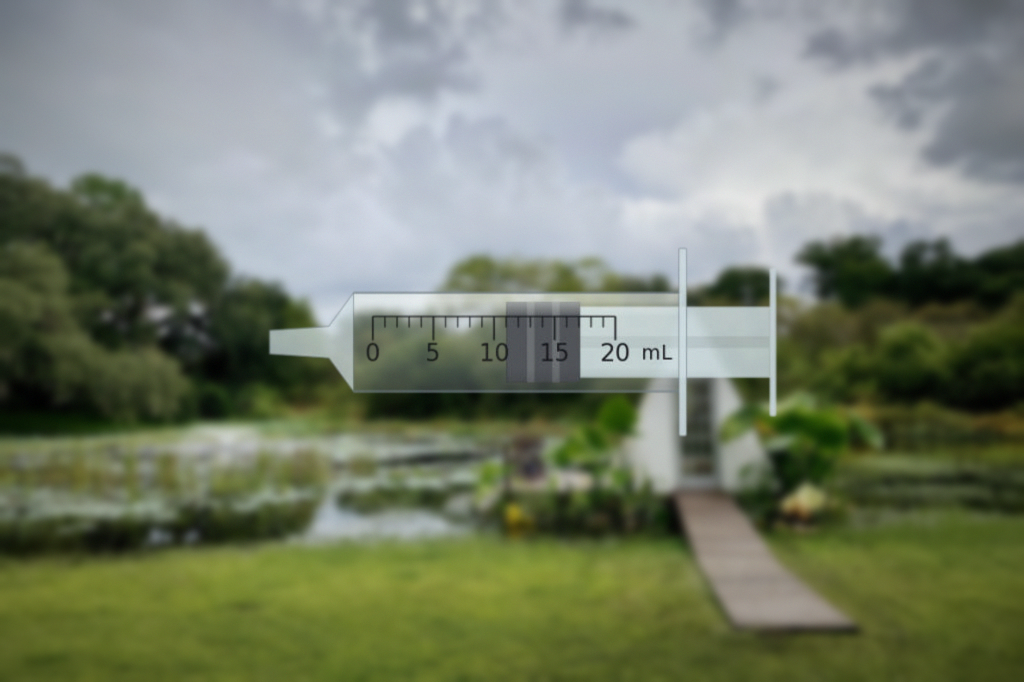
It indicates 11 mL
